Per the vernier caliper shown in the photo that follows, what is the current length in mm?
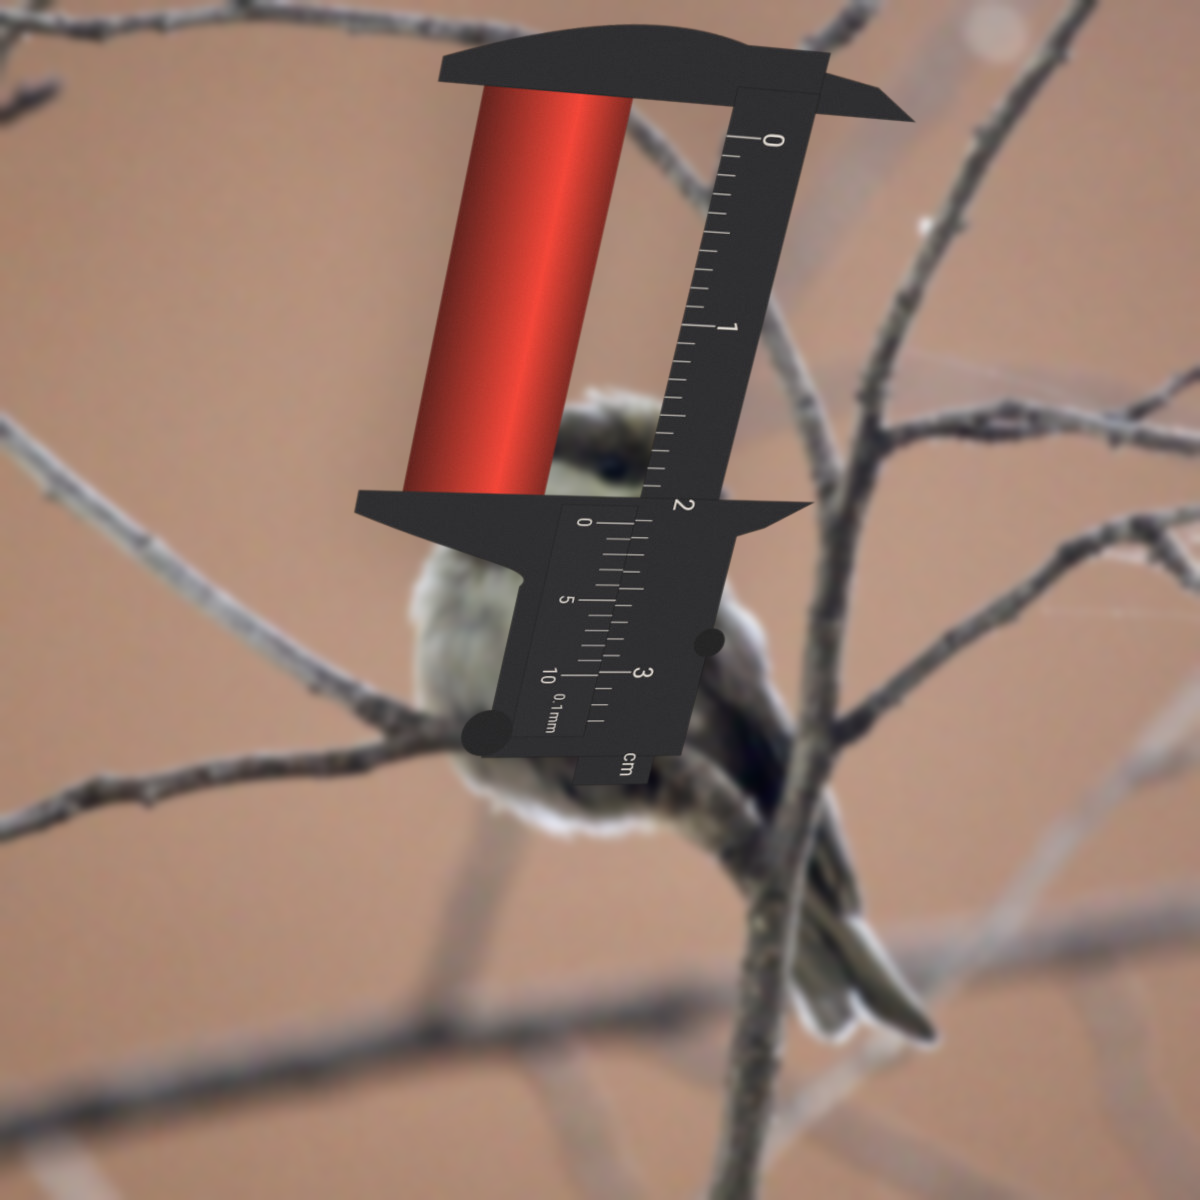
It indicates 21.2 mm
